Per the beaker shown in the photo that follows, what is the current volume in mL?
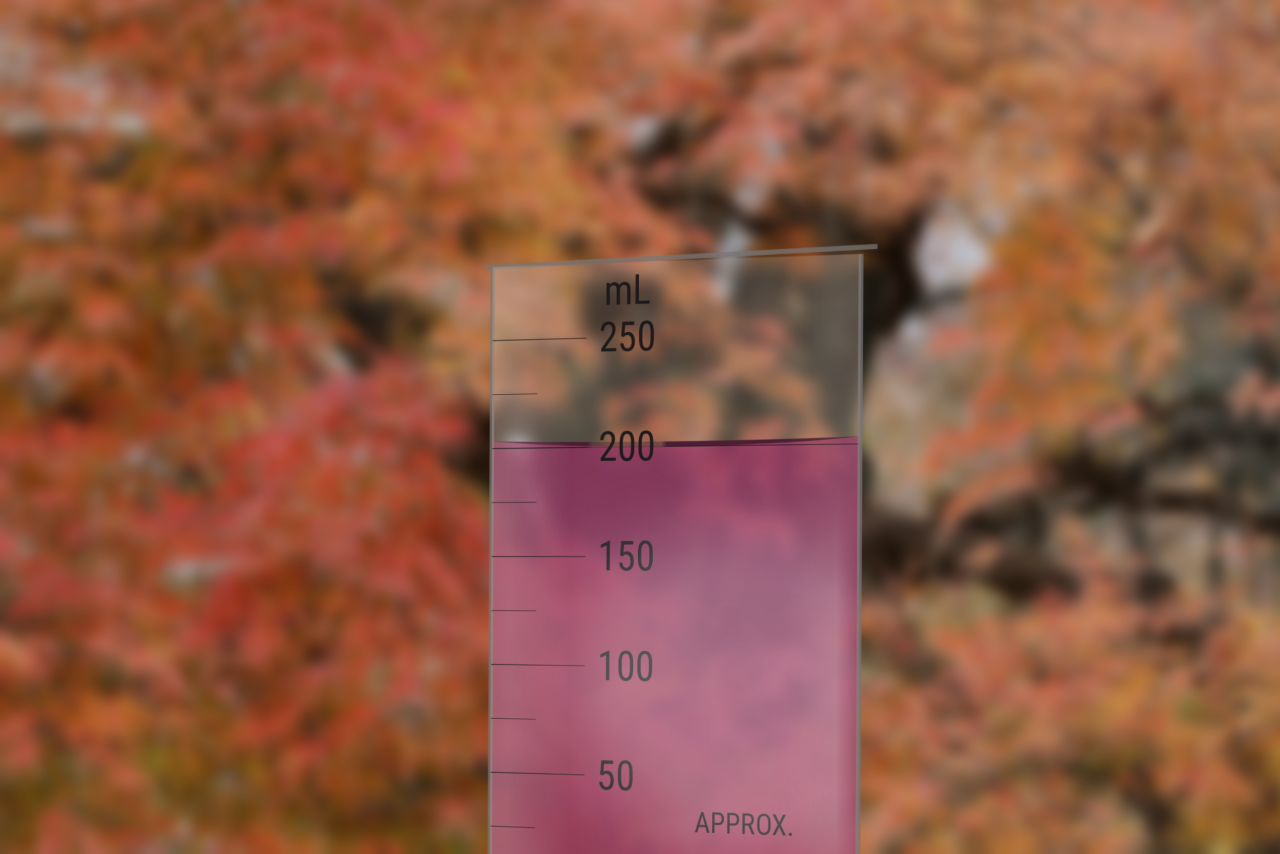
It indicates 200 mL
